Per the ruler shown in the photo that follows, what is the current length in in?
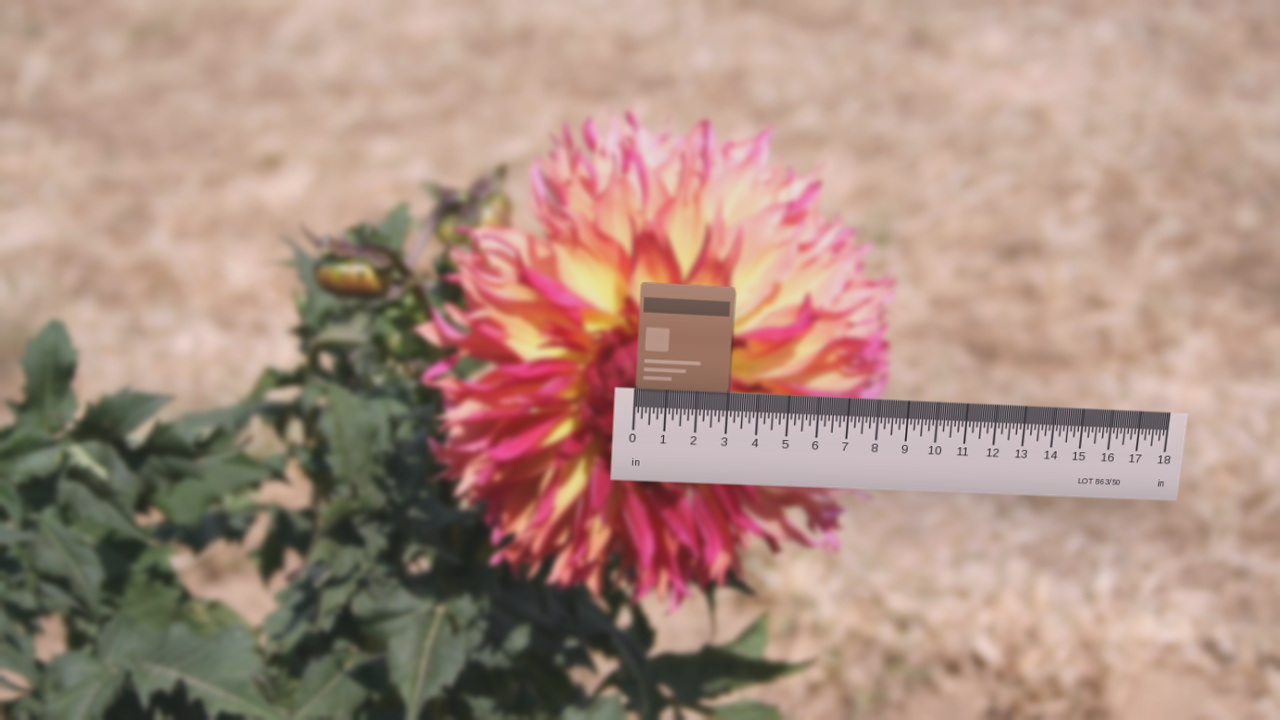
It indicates 3 in
